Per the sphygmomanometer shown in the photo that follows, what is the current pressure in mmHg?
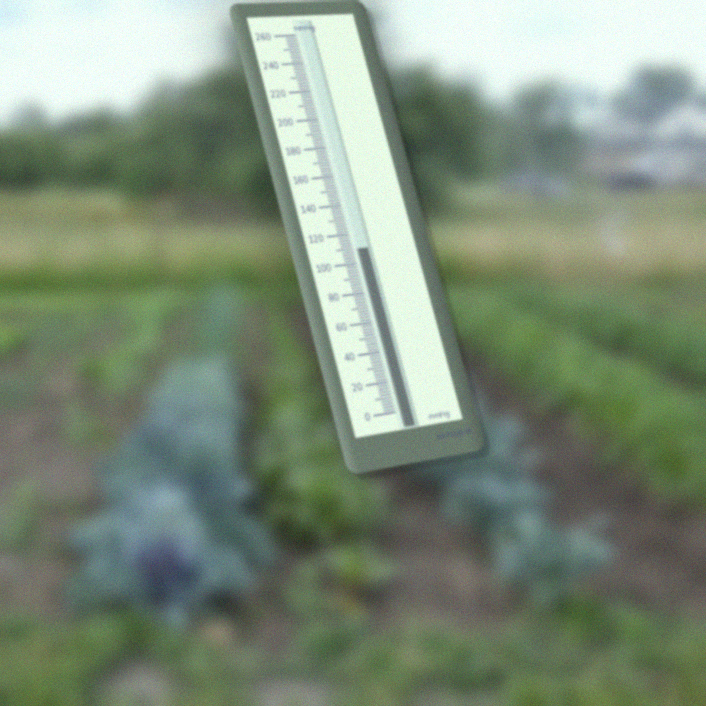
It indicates 110 mmHg
